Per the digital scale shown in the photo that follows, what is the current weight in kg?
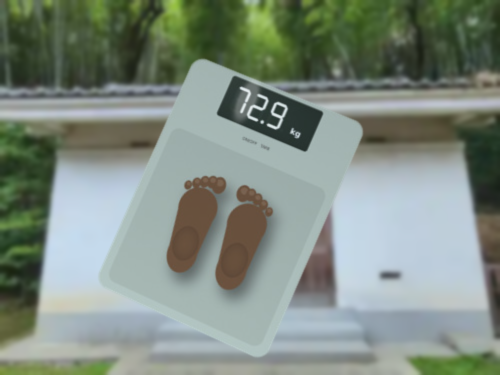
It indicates 72.9 kg
